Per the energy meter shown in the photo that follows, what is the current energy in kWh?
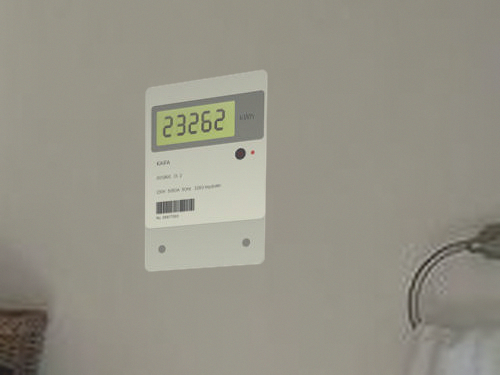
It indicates 23262 kWh
